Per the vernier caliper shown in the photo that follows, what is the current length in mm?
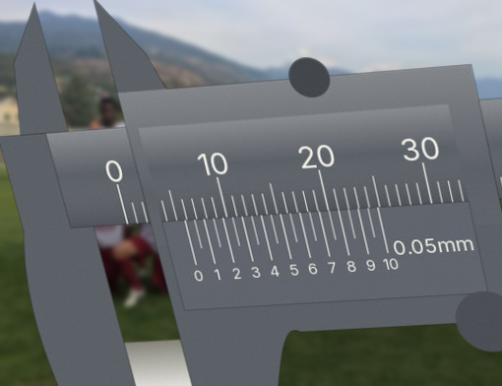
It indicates 5.8 mm
